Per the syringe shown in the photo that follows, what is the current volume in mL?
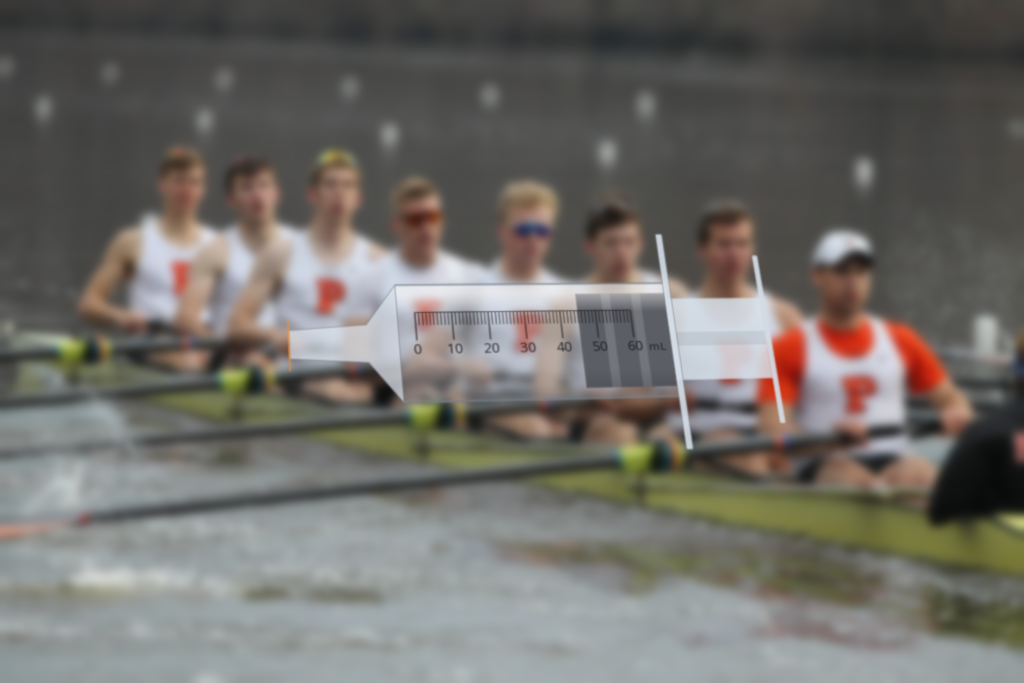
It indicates 45 mL
